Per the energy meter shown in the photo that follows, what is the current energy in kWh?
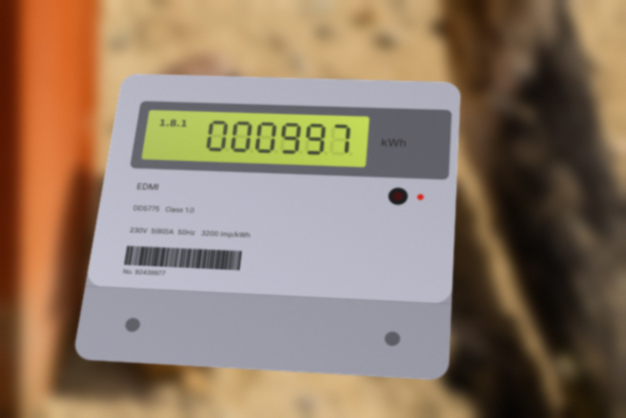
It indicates 997 kWh
